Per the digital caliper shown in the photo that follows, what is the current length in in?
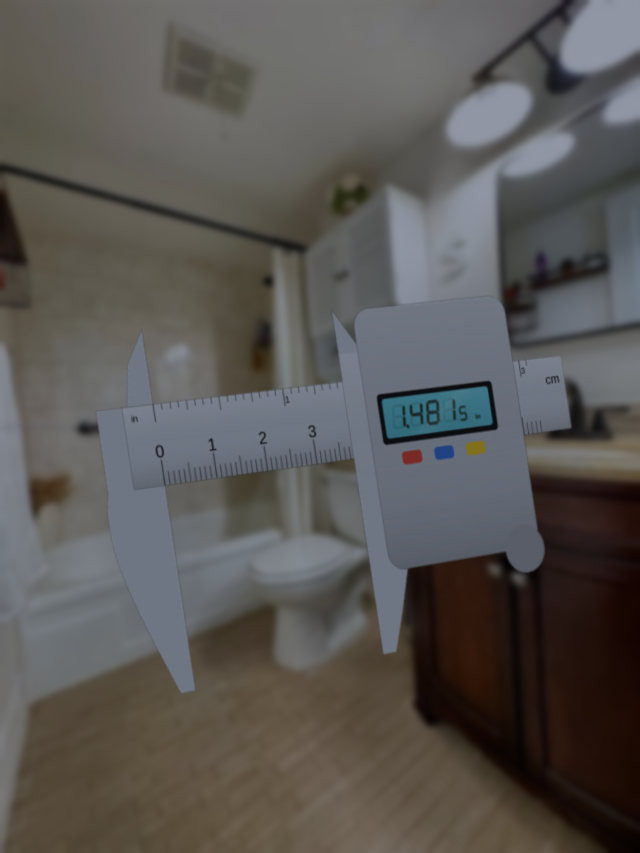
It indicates 1.4815 in
